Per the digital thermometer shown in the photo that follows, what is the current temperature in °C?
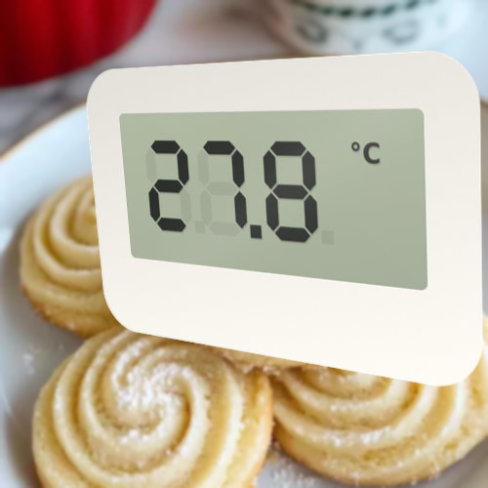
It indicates 27.8 °C
